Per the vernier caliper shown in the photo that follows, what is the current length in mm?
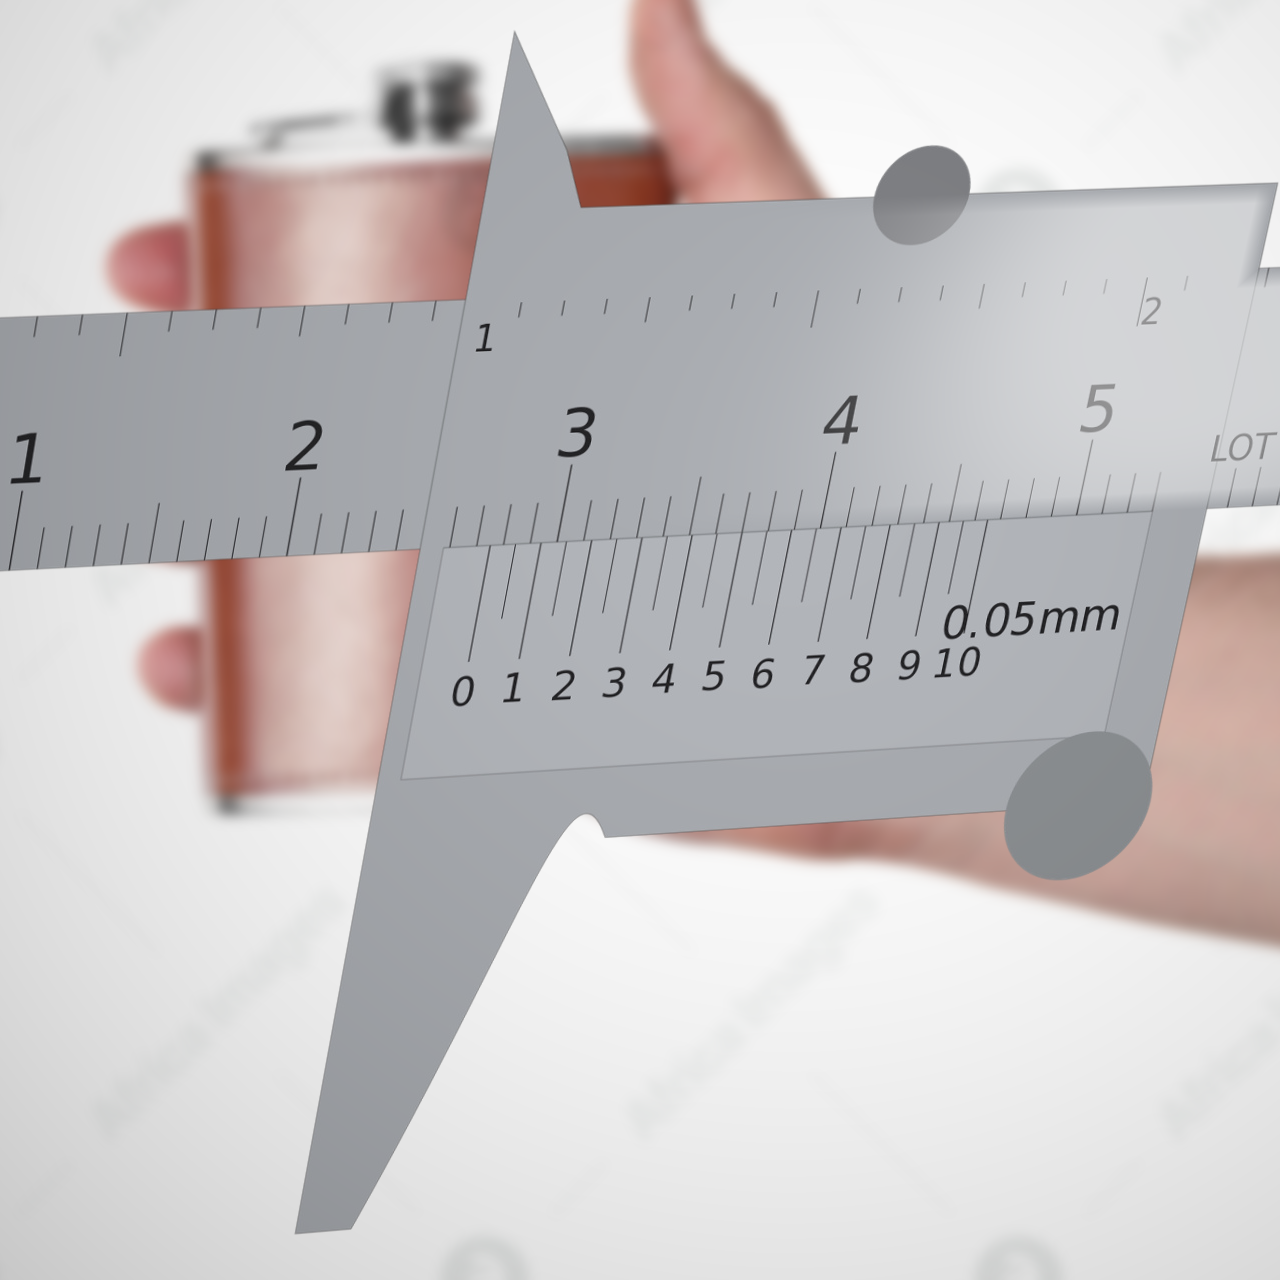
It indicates 27.50 mm
